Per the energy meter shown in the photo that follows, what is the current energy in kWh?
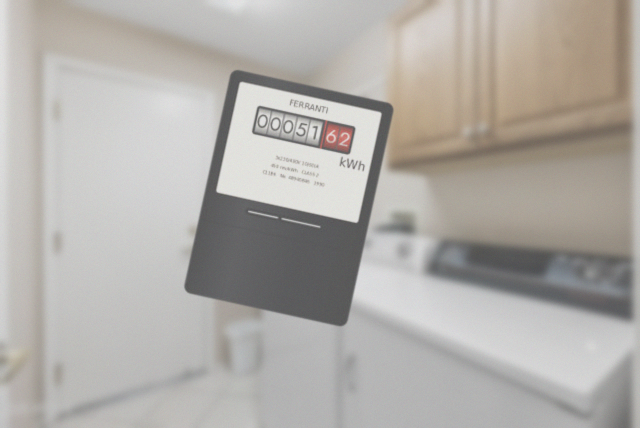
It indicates 51.62 kWh
